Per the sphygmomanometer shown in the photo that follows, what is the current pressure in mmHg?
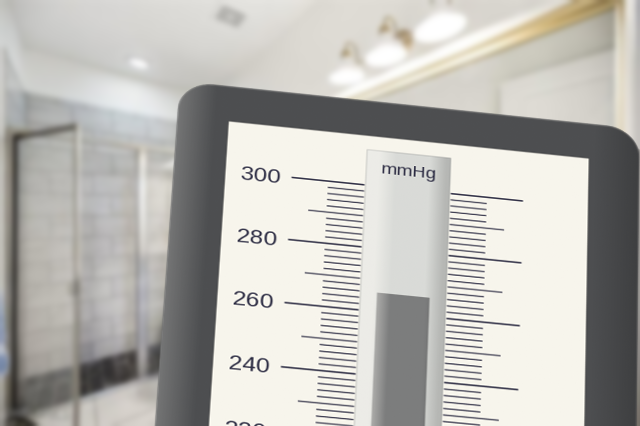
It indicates 266 mmHg
